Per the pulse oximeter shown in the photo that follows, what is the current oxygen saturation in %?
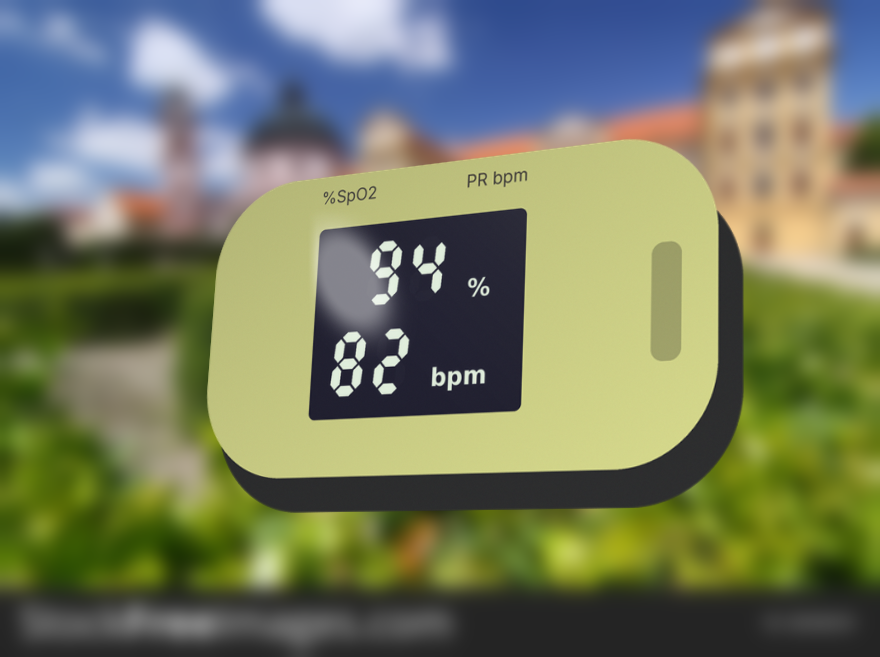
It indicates 94 %
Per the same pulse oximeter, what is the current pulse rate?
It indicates 82 bpm
